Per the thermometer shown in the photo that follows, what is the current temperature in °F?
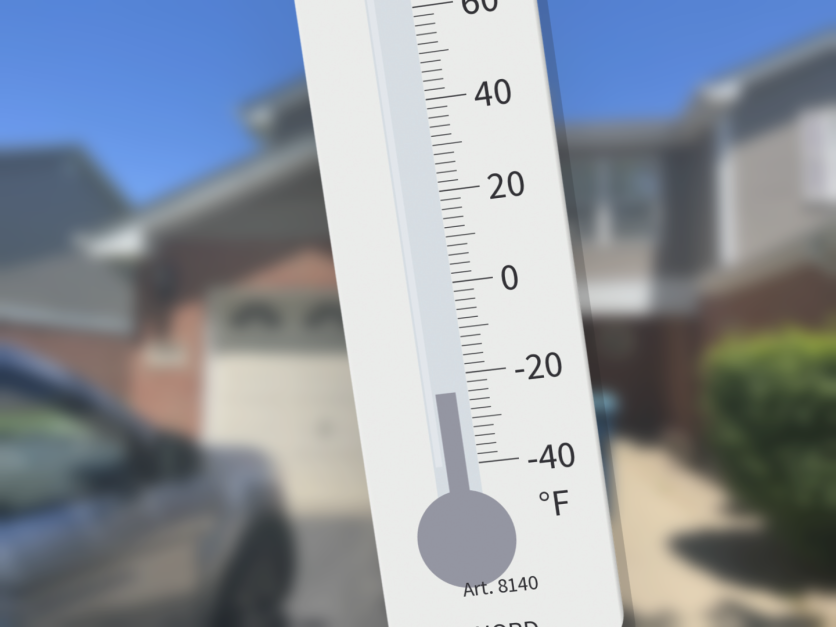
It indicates -24 °F
